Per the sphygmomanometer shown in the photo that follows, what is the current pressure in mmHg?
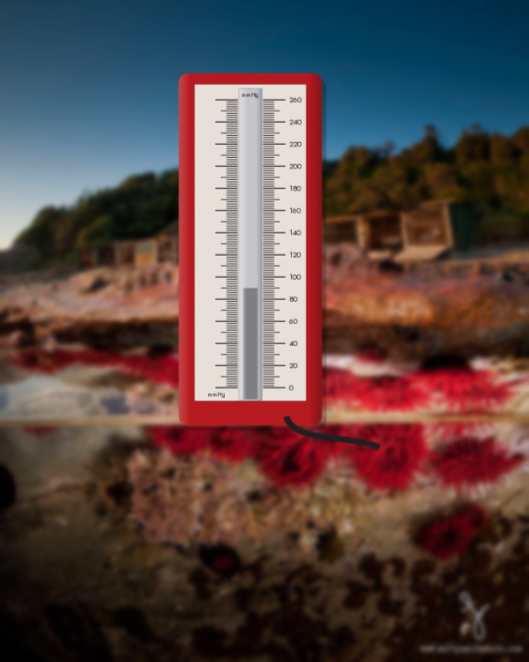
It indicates 90 mmHg
